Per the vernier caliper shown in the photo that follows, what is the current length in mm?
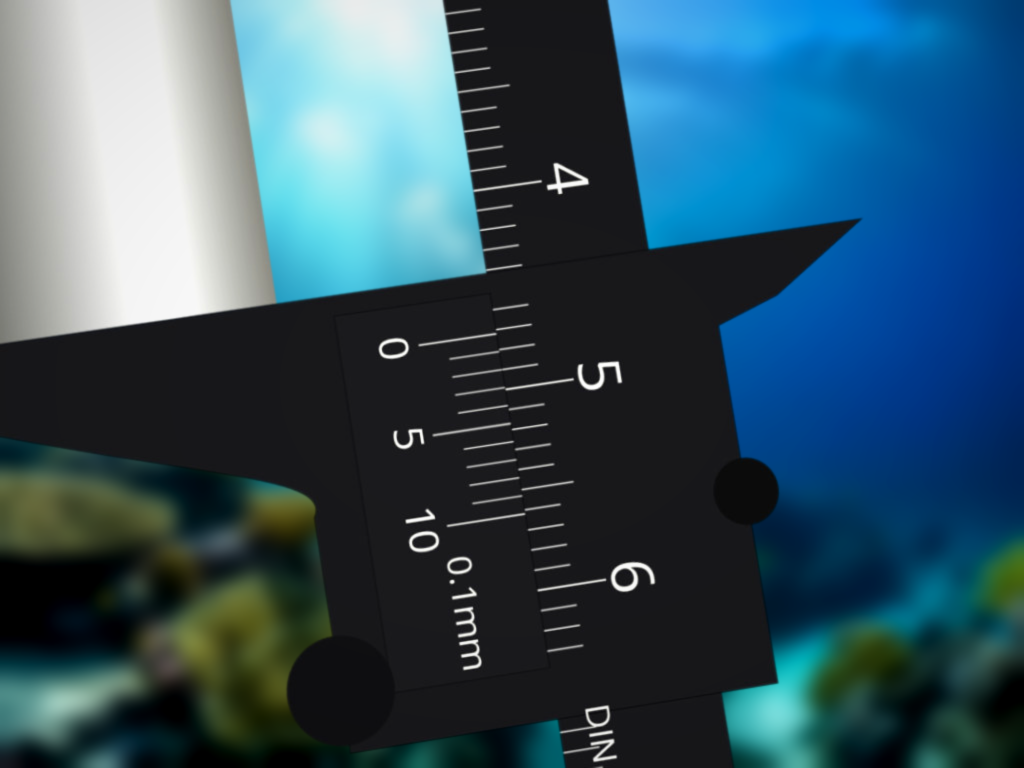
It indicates 47.2 mm
